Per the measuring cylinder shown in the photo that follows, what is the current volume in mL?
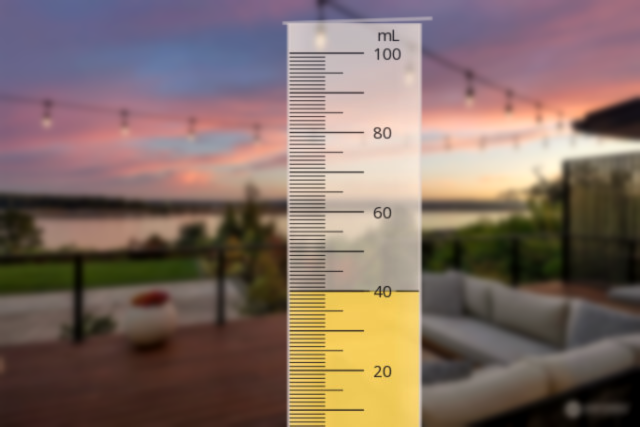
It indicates 40 mL
